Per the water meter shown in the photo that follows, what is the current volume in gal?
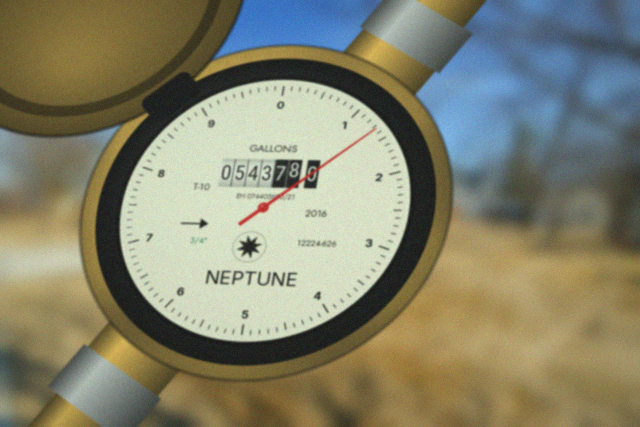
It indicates 543781.3 gal
